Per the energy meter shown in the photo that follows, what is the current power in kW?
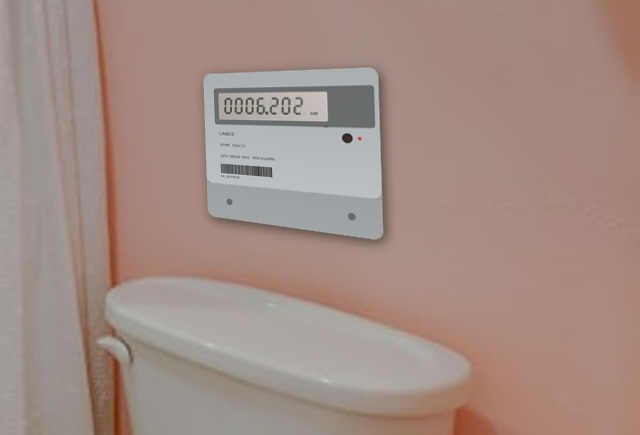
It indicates 6.202 kW
